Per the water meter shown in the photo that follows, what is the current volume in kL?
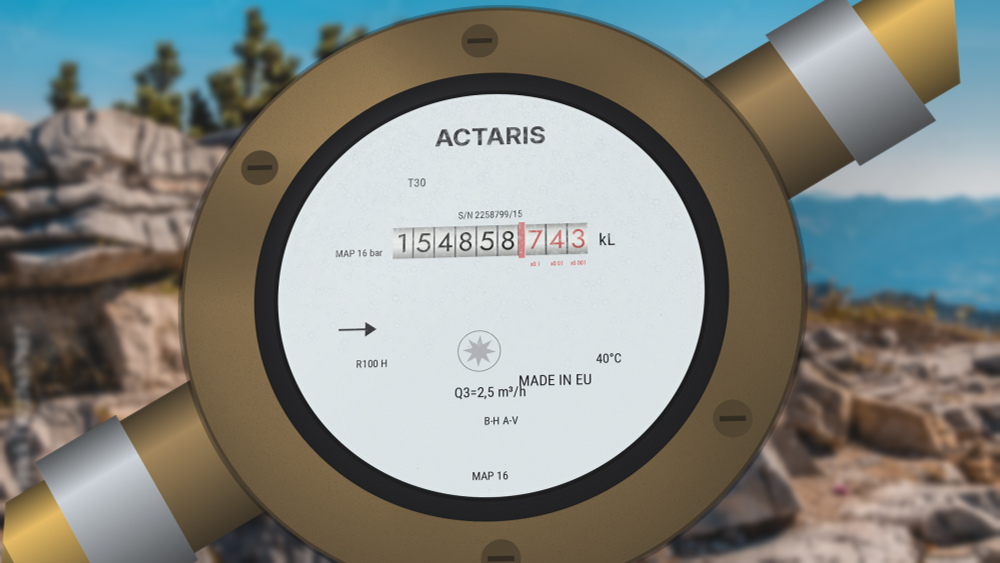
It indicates 154858.743 kL
